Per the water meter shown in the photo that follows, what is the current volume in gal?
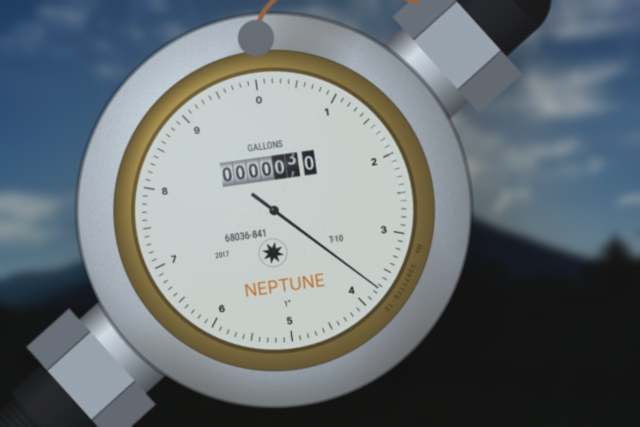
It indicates 33.7 gal
